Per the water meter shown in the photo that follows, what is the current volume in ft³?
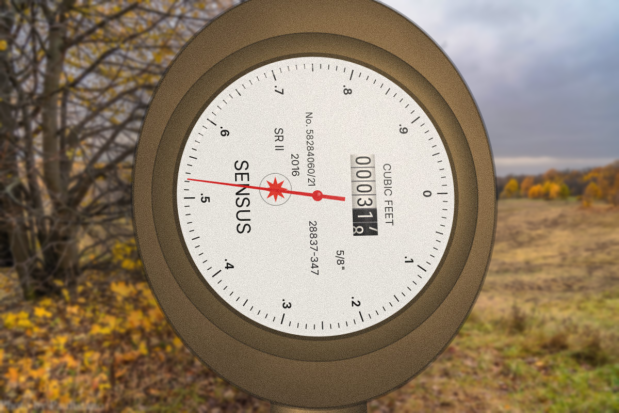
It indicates 317.52 ft³
